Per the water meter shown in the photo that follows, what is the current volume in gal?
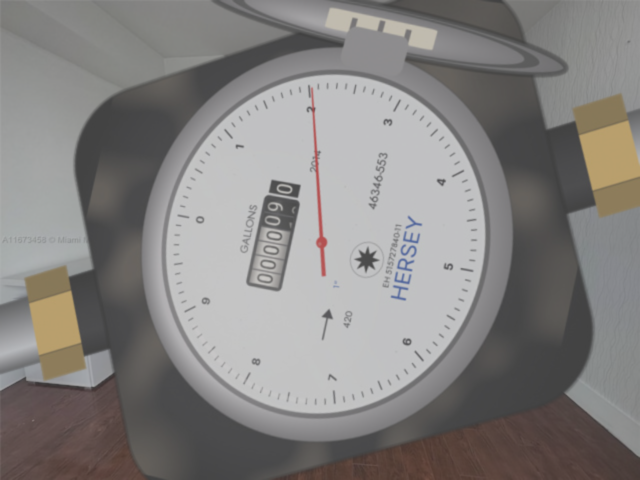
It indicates 92.0 gal
